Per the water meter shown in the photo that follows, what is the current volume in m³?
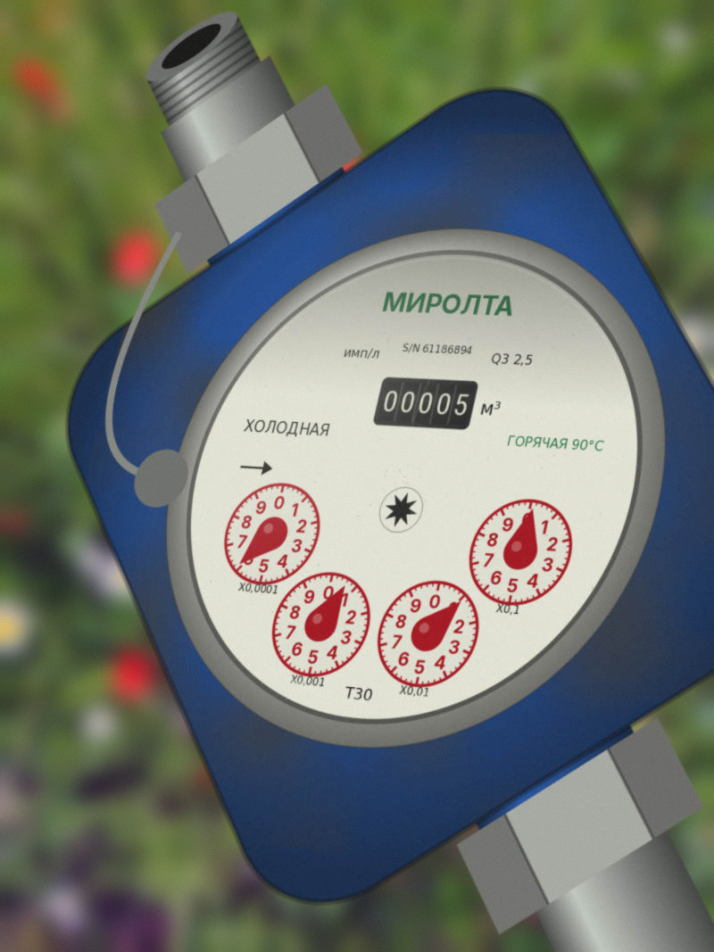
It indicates 5.0106 m³
